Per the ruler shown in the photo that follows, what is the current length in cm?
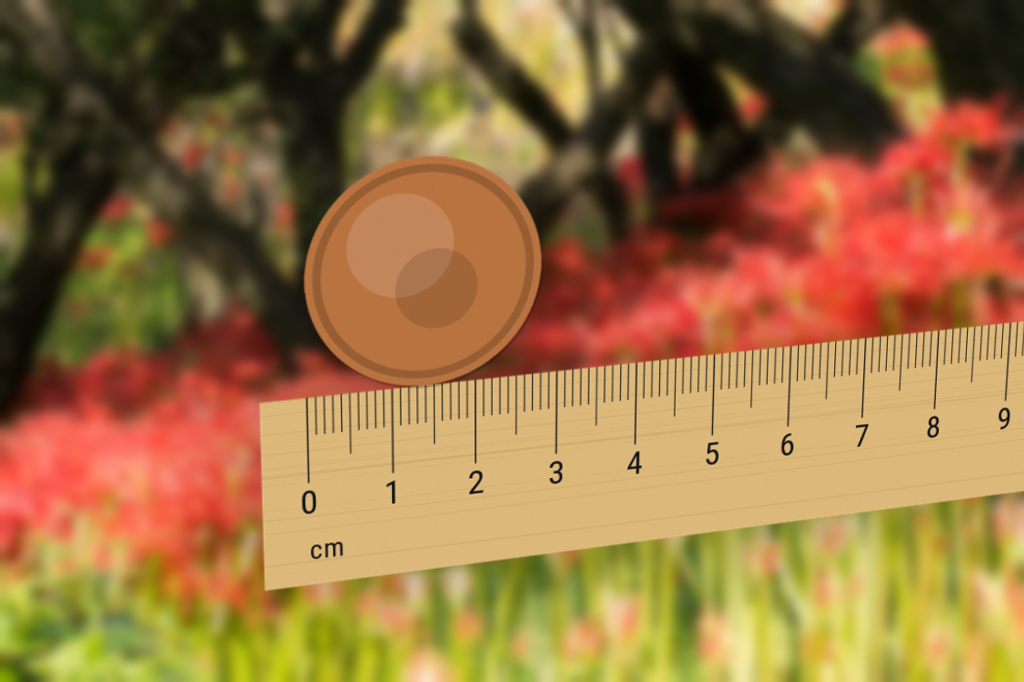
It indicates 2.8 cm
